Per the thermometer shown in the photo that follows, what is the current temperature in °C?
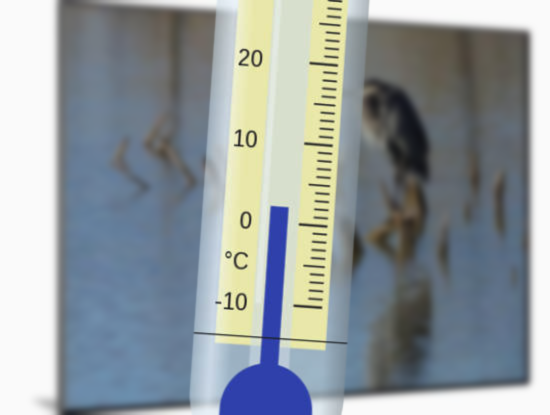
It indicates 2 °C
